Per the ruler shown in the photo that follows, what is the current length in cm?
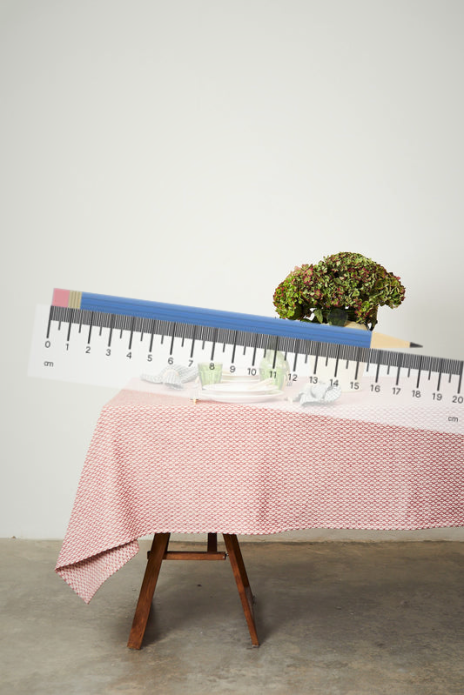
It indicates 18 cm
